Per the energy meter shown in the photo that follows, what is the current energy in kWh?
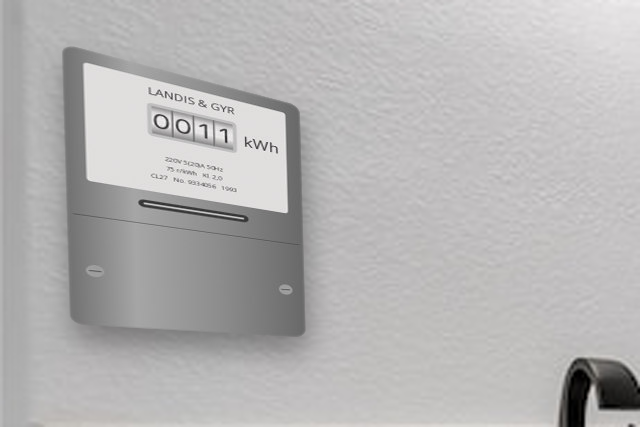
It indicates 11 kWh
